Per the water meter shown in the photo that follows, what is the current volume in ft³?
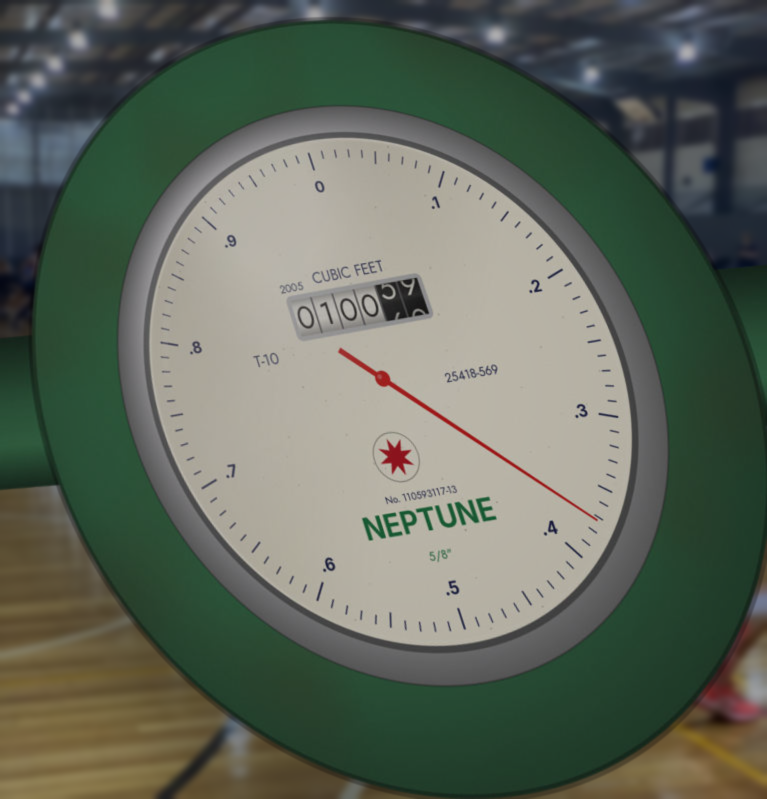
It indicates 10059.37 ft³
